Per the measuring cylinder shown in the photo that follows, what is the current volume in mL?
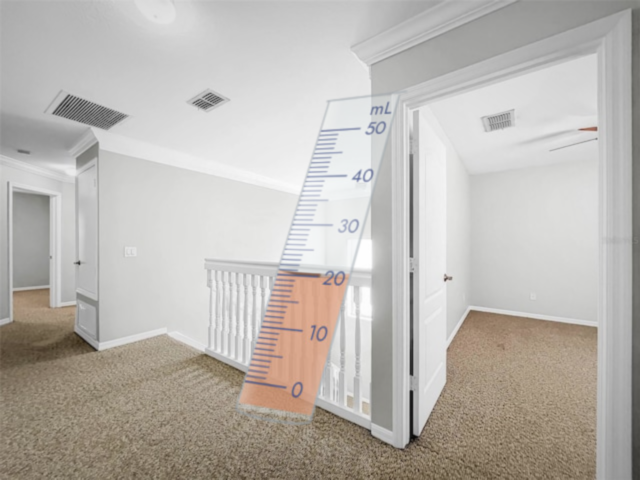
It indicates 20 mL
